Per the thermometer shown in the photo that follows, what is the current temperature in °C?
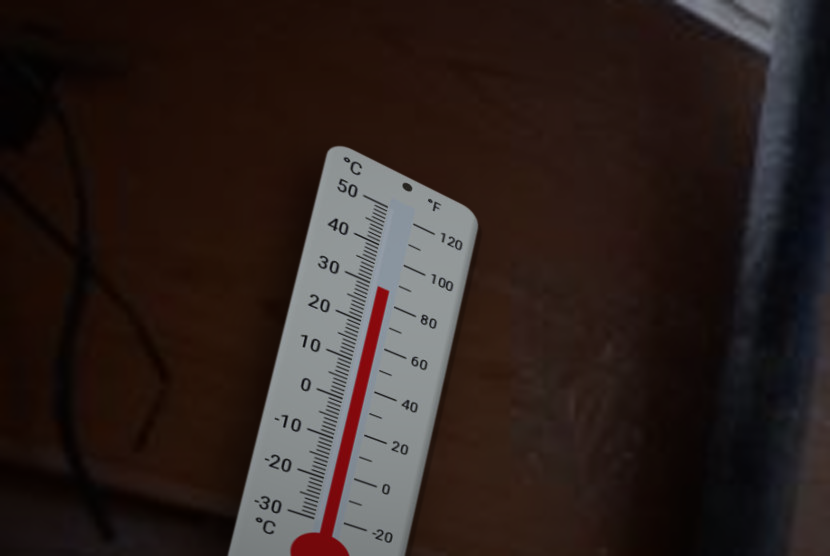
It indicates 30 °C
